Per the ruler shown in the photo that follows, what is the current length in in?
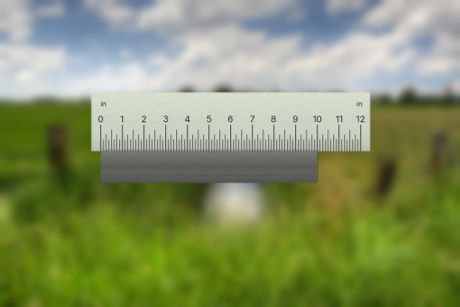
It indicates 10 in
